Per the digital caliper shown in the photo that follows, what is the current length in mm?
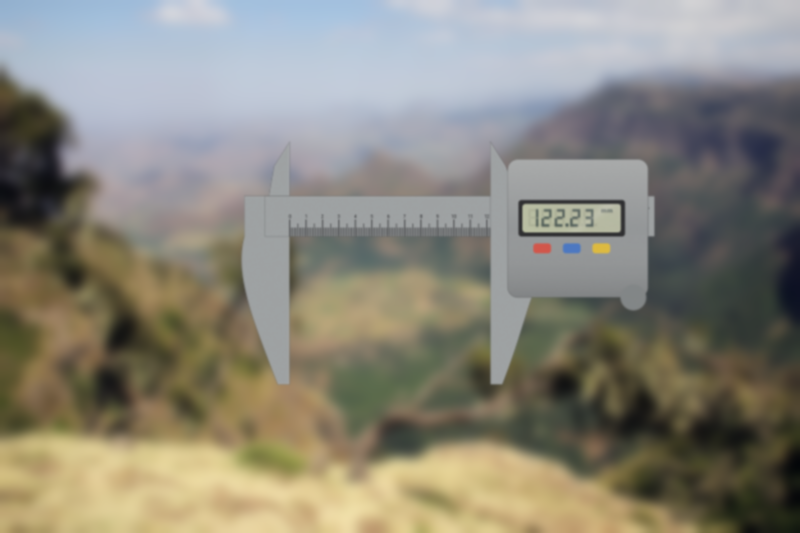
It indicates 122.23 mm
